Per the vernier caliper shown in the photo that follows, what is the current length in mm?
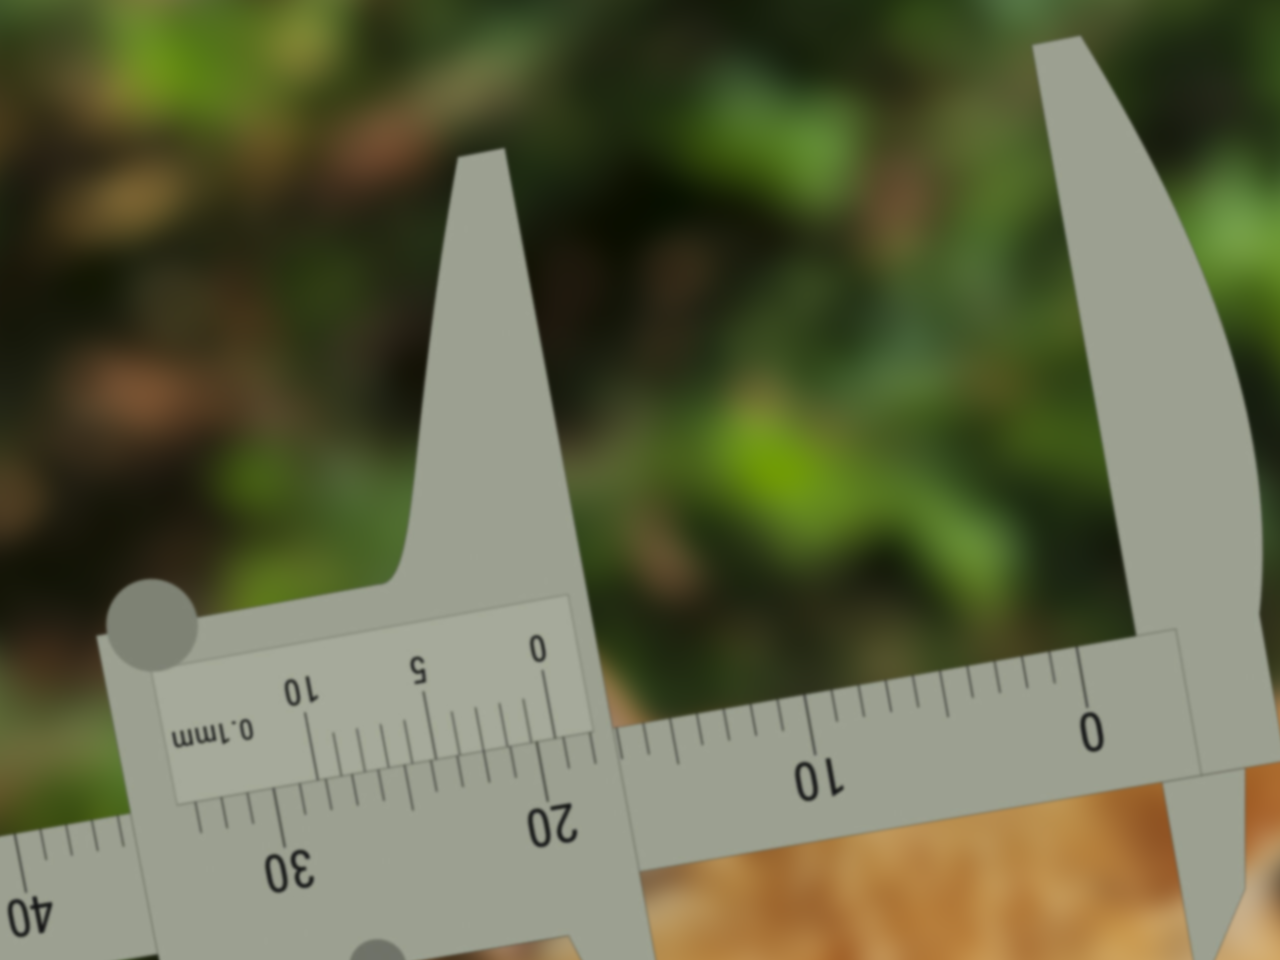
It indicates 19.3 mm
